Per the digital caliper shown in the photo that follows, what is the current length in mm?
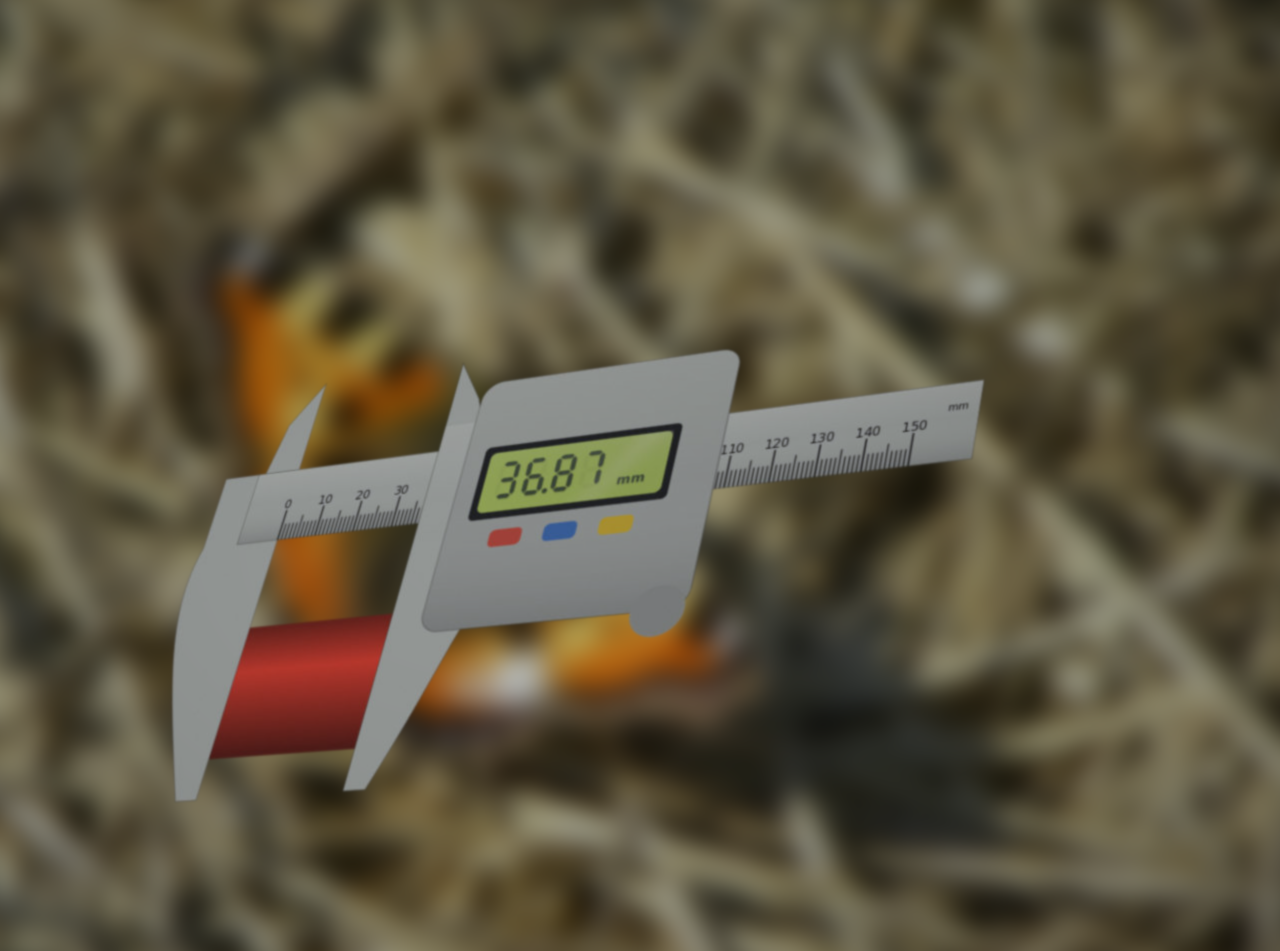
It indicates 36.87 mm
